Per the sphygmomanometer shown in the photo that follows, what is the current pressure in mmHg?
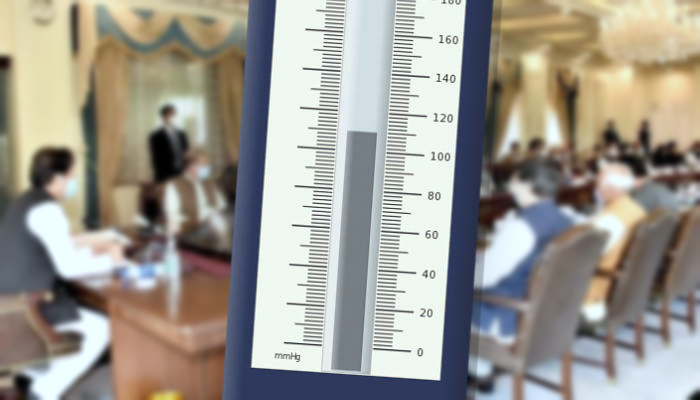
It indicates 110 mmHg
